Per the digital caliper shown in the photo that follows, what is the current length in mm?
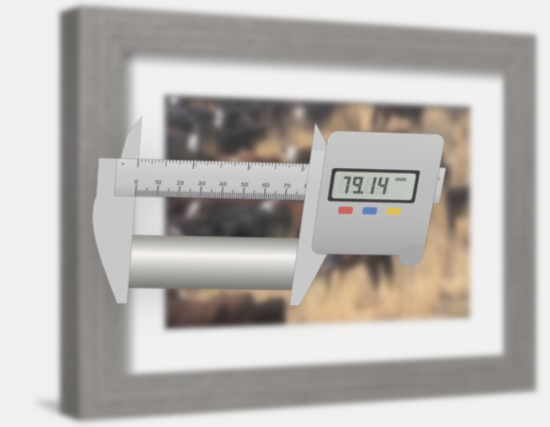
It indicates 79.14 mm
